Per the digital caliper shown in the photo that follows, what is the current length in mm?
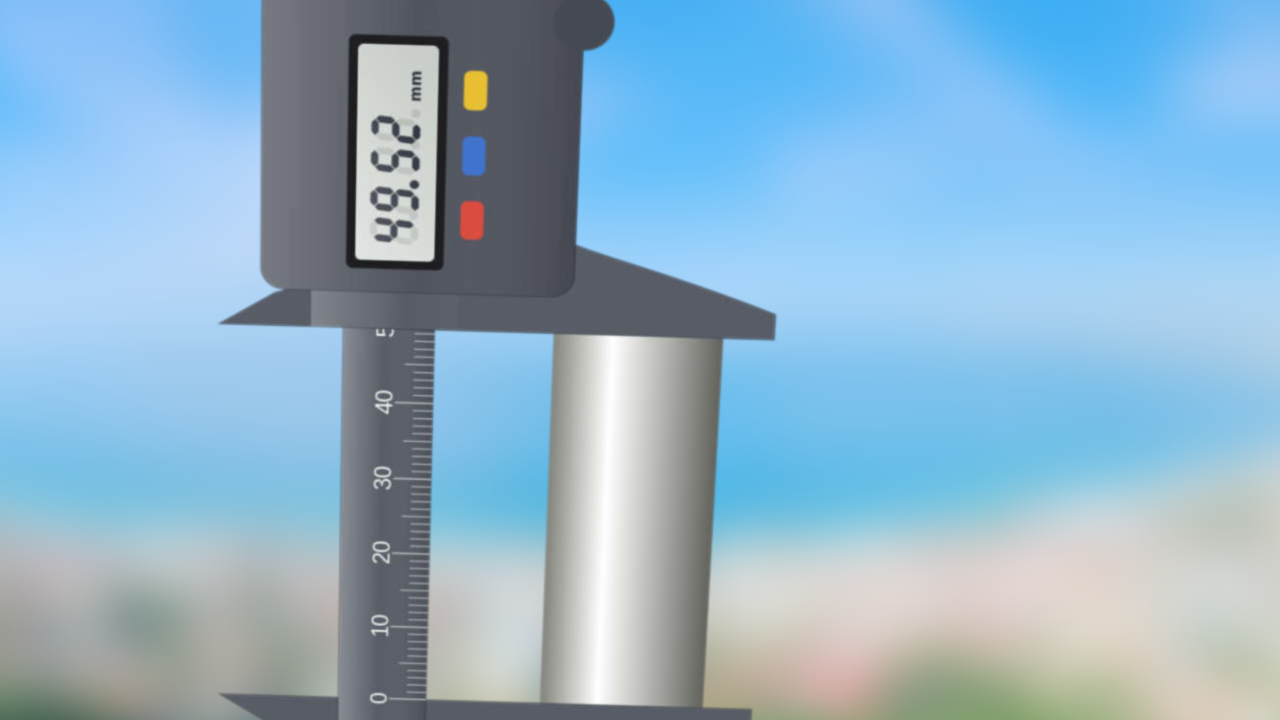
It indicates 49.52 mm
